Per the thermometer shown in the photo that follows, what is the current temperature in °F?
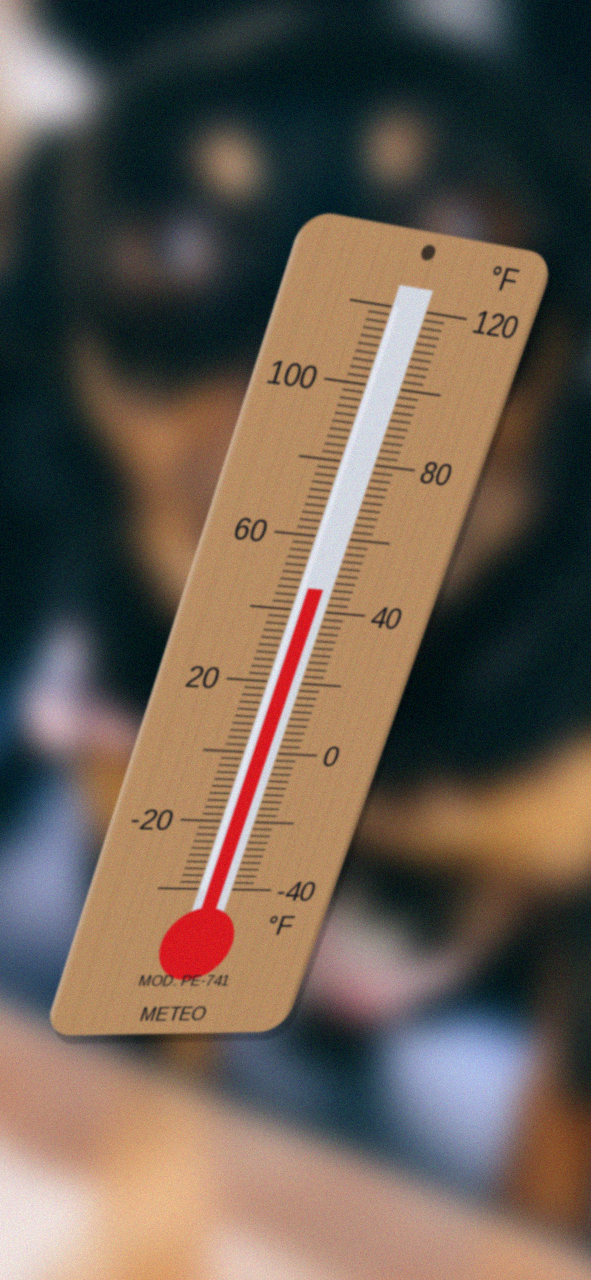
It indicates 46 °F
